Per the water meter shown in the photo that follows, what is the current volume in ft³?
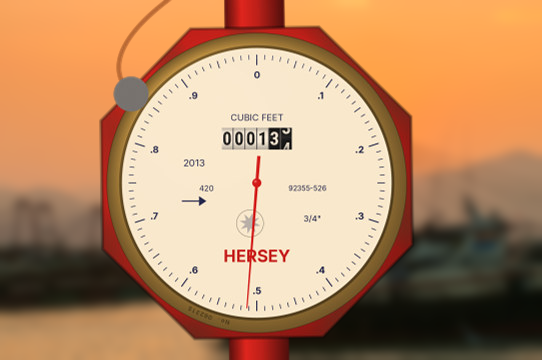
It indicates 133.51 ft³
